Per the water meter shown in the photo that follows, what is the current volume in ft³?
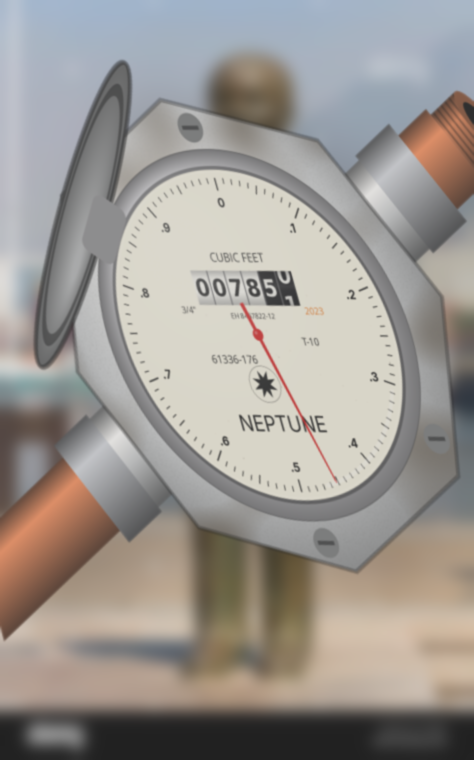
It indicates 7850.45 ft³
